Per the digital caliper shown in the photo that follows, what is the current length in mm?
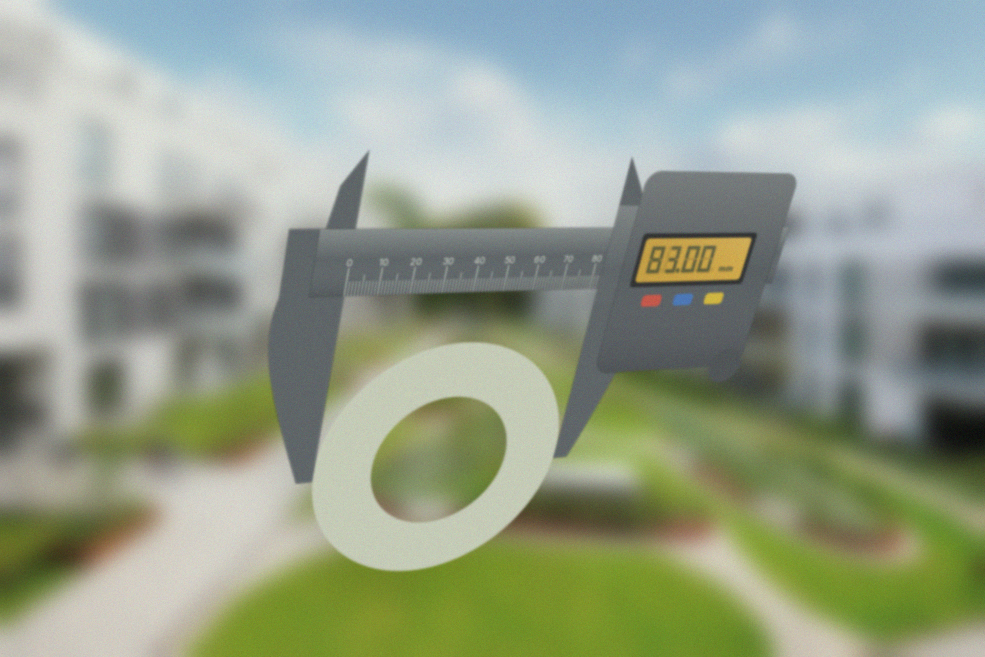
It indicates 83.00 mm
